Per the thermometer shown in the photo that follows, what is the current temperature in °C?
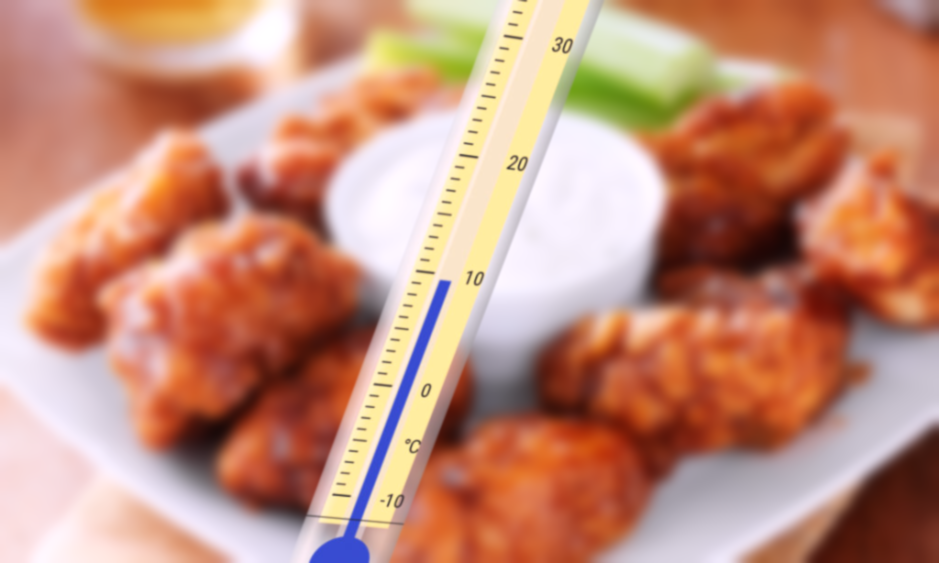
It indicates 9.5 °C
